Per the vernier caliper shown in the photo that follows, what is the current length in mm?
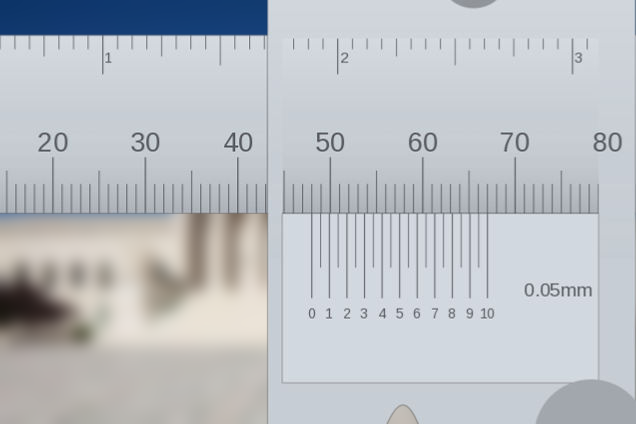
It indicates 48.0 mm
